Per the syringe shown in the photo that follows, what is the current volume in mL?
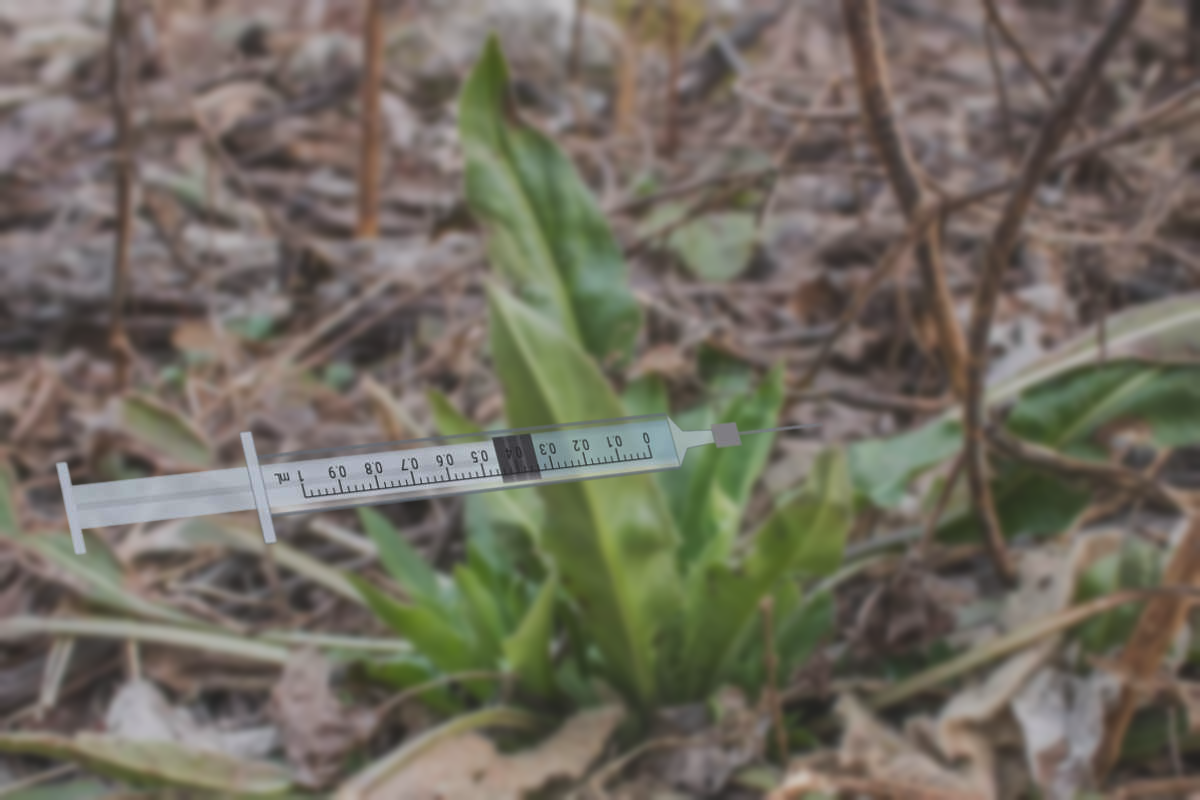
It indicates 0.34 mL
